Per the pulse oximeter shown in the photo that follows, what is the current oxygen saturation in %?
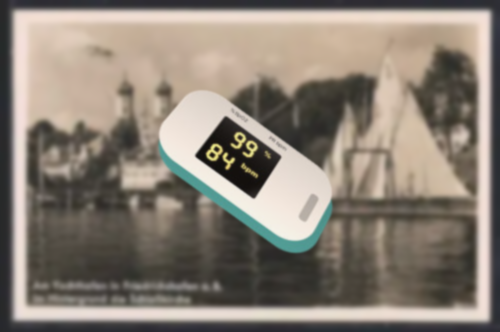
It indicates 99 %
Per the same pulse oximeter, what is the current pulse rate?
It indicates 84 bpm
